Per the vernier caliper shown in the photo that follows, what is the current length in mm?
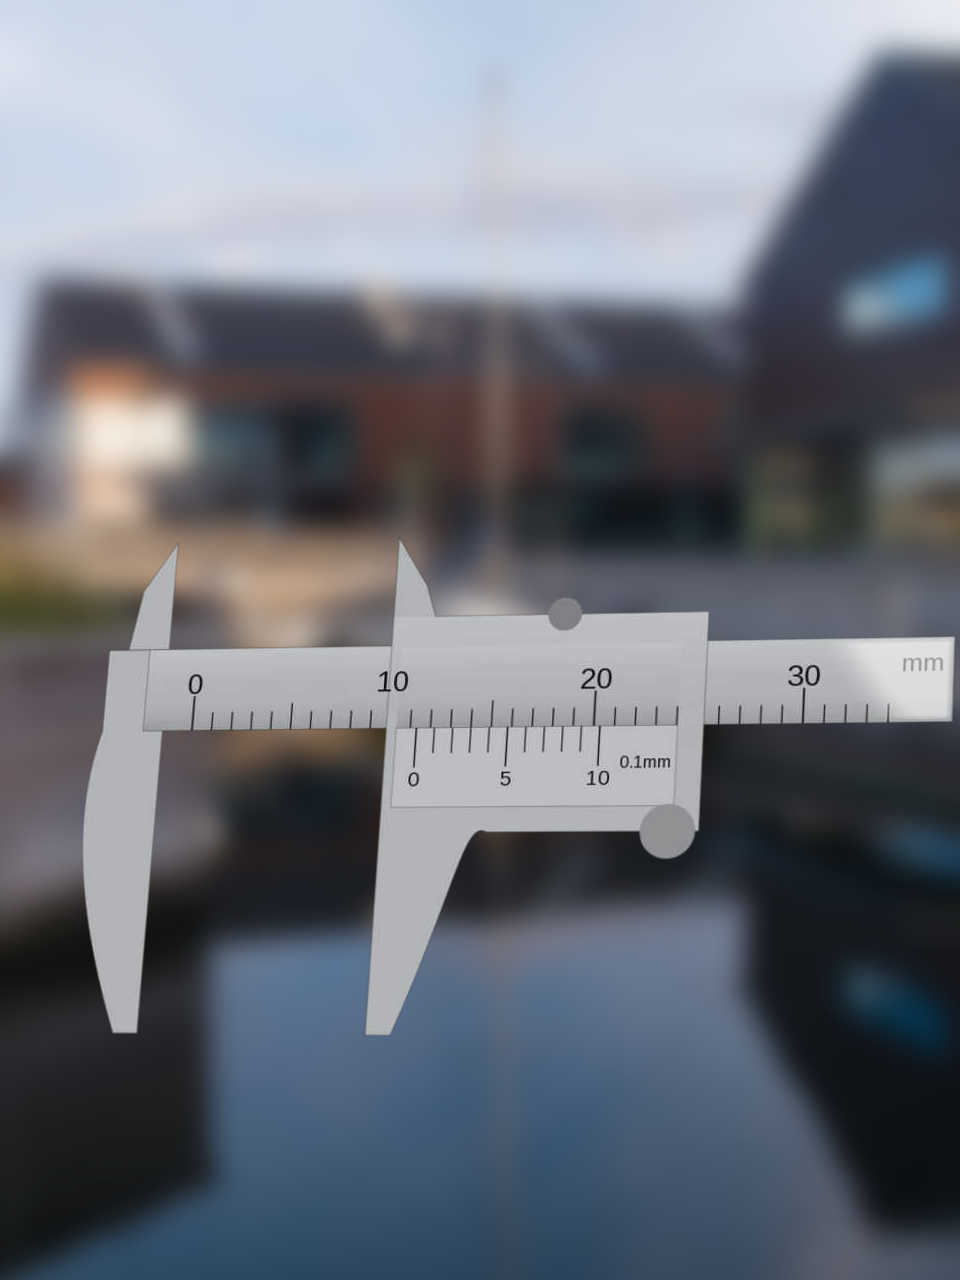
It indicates 11.3 mm
